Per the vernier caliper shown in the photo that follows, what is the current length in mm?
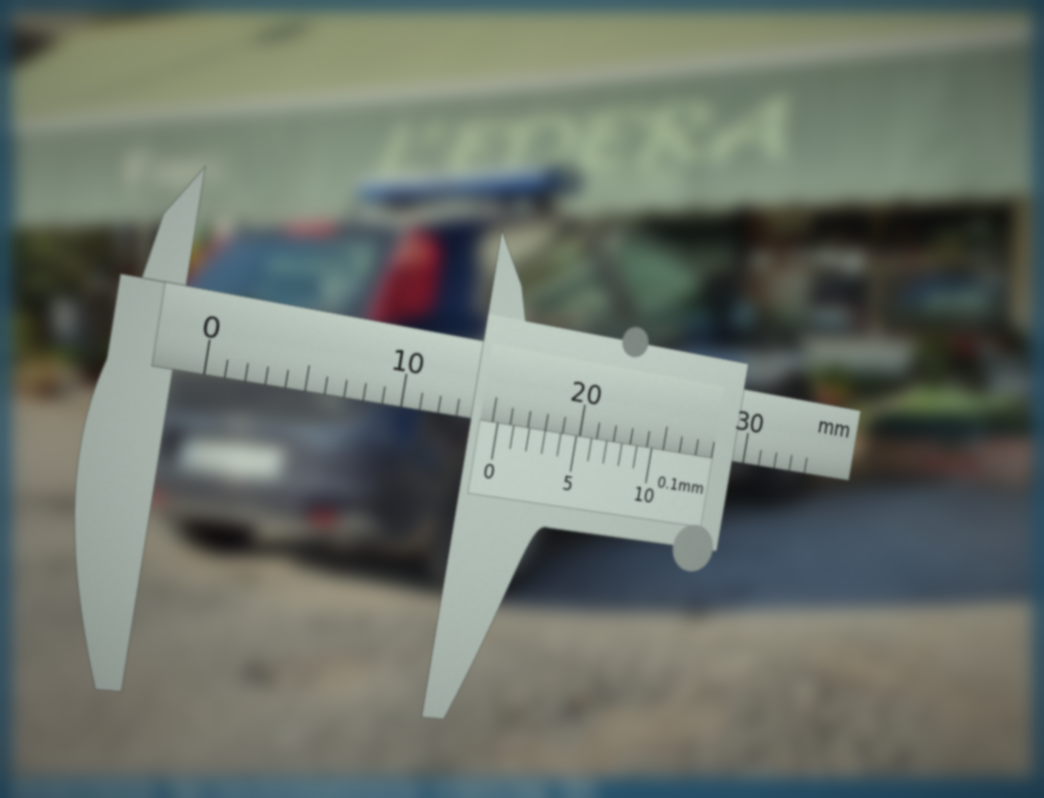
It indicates 15.3 mm
